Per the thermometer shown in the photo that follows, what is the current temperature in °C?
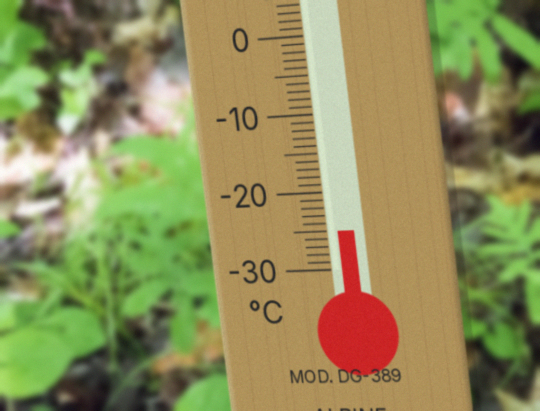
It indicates -25 °C
